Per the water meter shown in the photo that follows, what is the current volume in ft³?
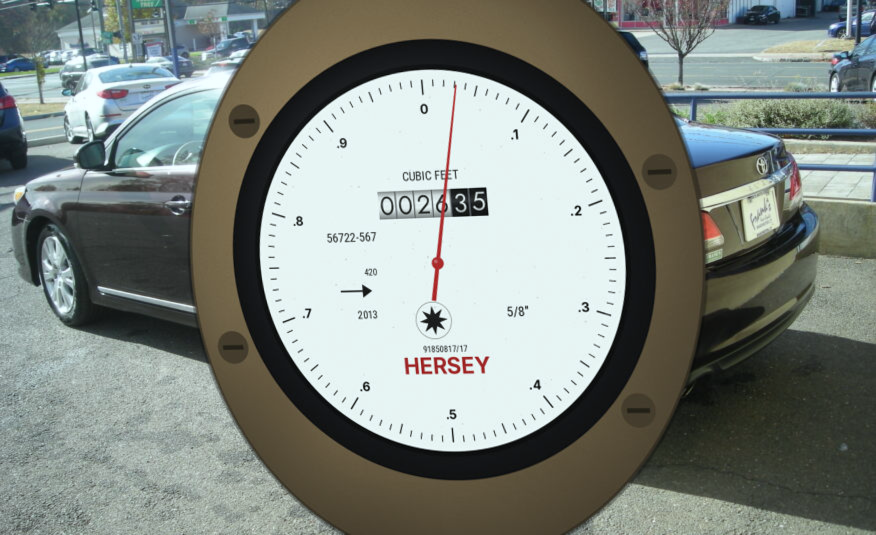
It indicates 2635.03 ft³
